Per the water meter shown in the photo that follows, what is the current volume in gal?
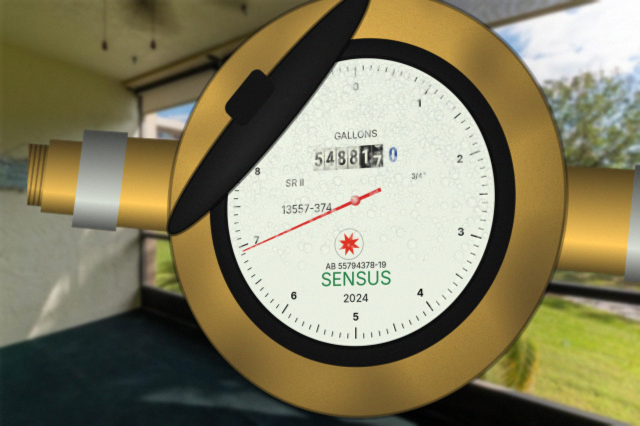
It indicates 5488166.9 gal
